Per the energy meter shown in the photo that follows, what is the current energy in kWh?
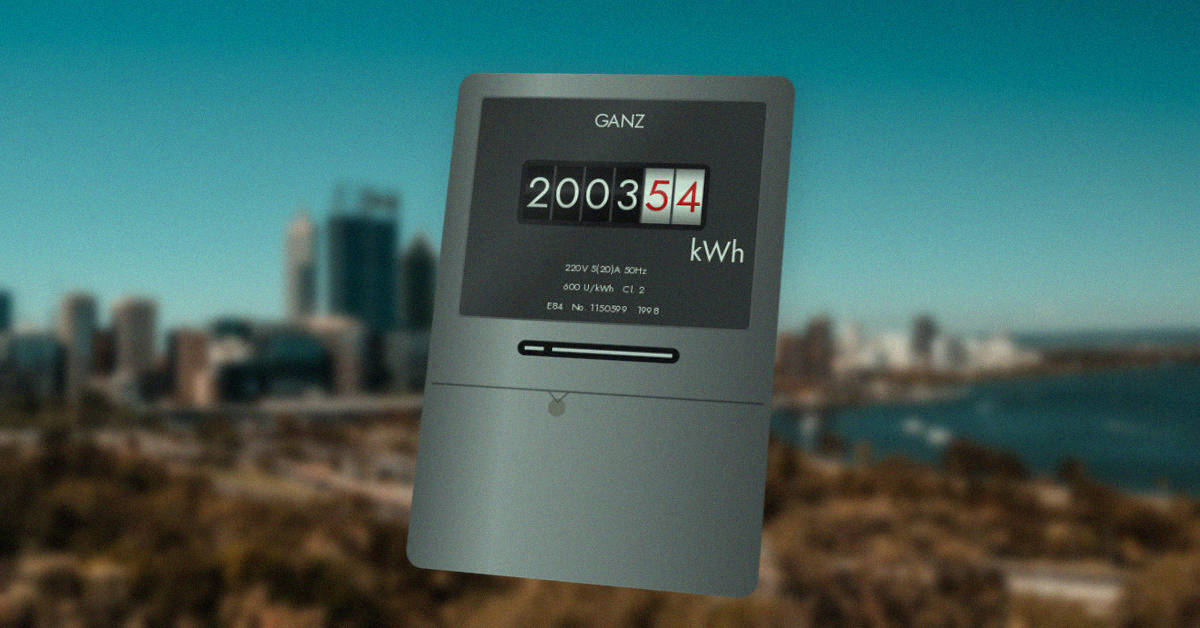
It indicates 2003.54 kWh
